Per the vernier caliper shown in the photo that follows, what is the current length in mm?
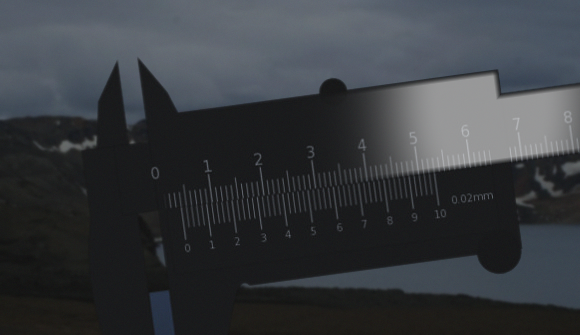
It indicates 4.0 mm
